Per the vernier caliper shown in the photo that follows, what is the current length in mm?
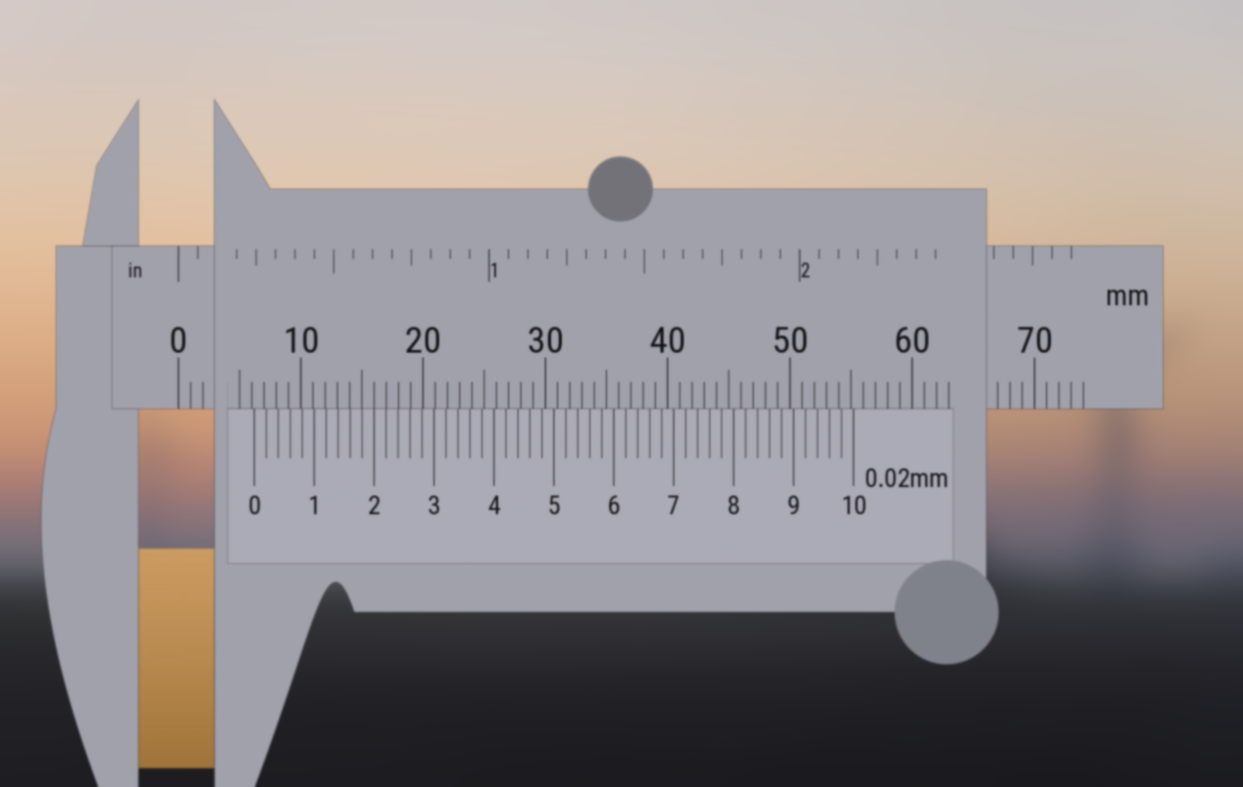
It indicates 6.2 mm
